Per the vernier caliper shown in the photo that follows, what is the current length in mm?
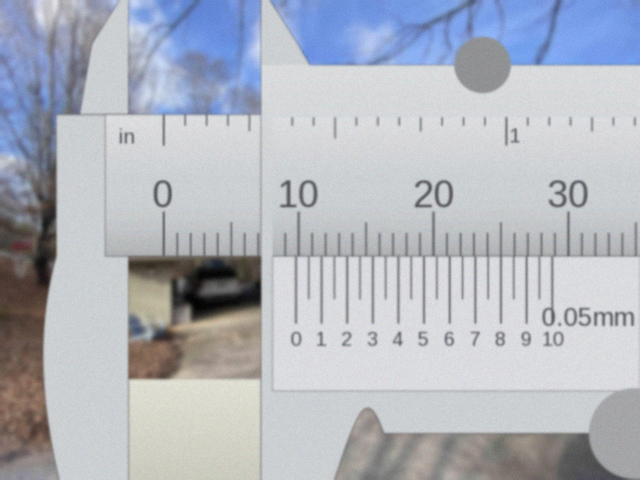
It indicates 9.8 mm
